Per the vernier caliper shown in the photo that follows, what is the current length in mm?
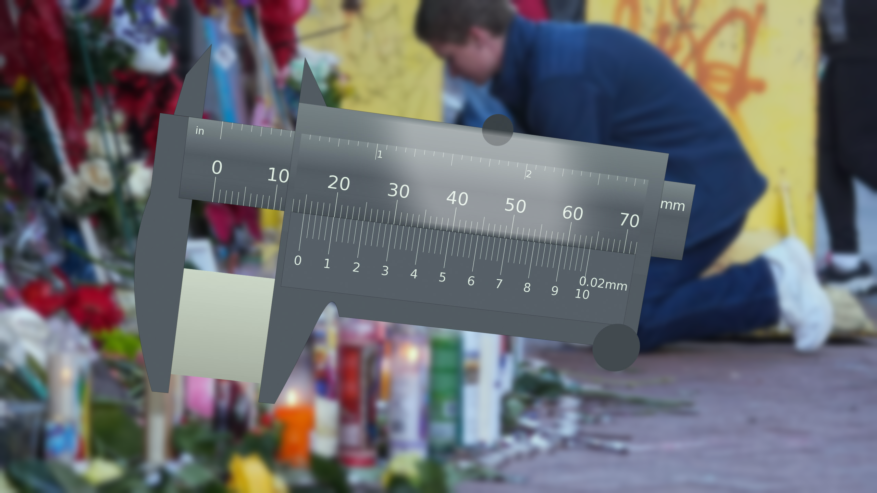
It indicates 15.0 mm
